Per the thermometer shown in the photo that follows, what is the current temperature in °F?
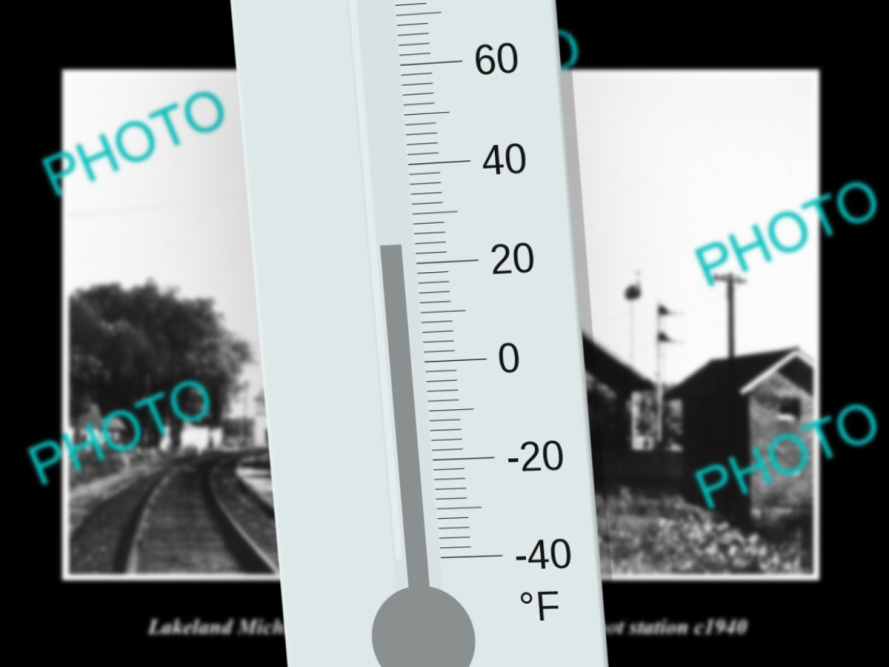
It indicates 24 °F
